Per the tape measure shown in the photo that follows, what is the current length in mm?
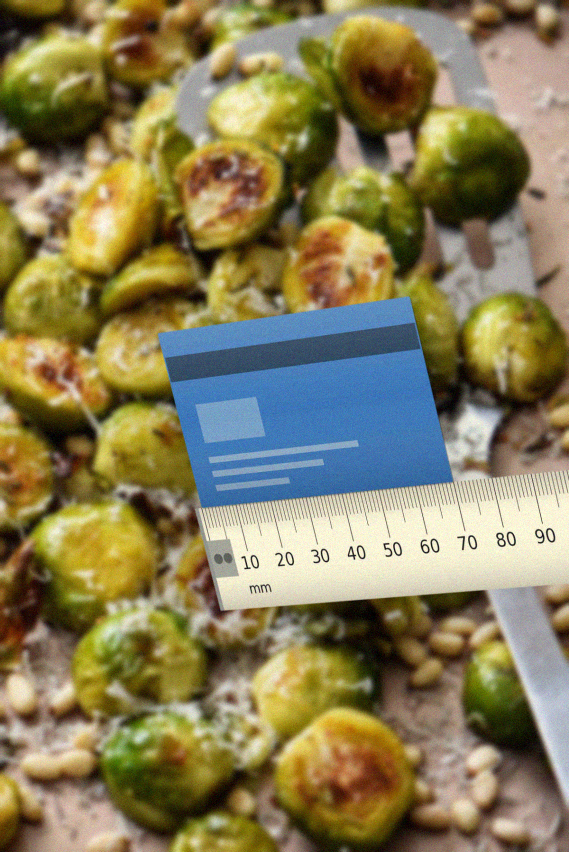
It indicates 70 mm
